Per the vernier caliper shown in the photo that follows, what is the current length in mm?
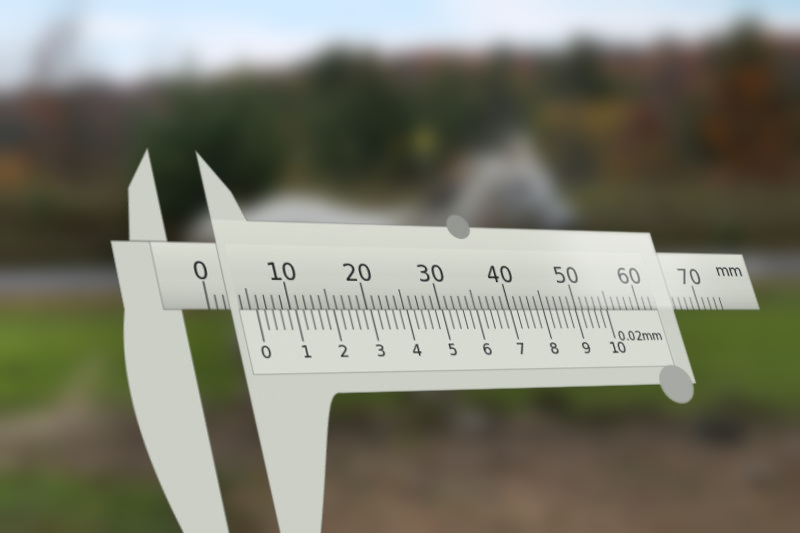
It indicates 5.8 mm
